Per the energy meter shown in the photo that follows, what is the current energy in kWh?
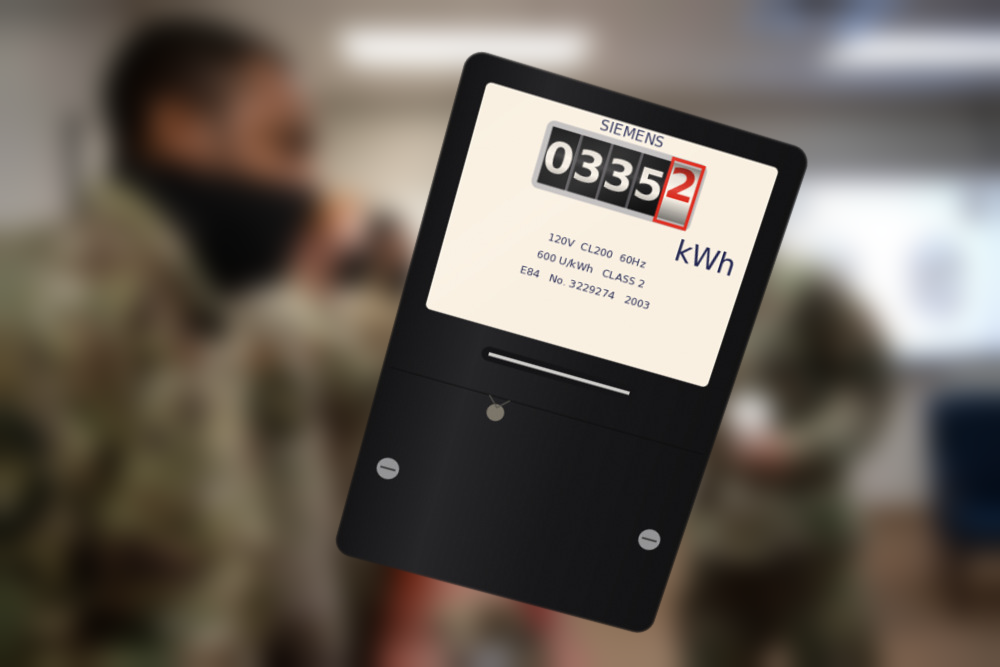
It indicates 335.2 kWh
